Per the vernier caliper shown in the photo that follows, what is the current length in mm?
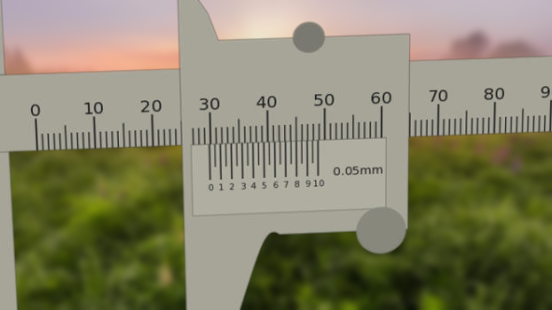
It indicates 29.8 mm
